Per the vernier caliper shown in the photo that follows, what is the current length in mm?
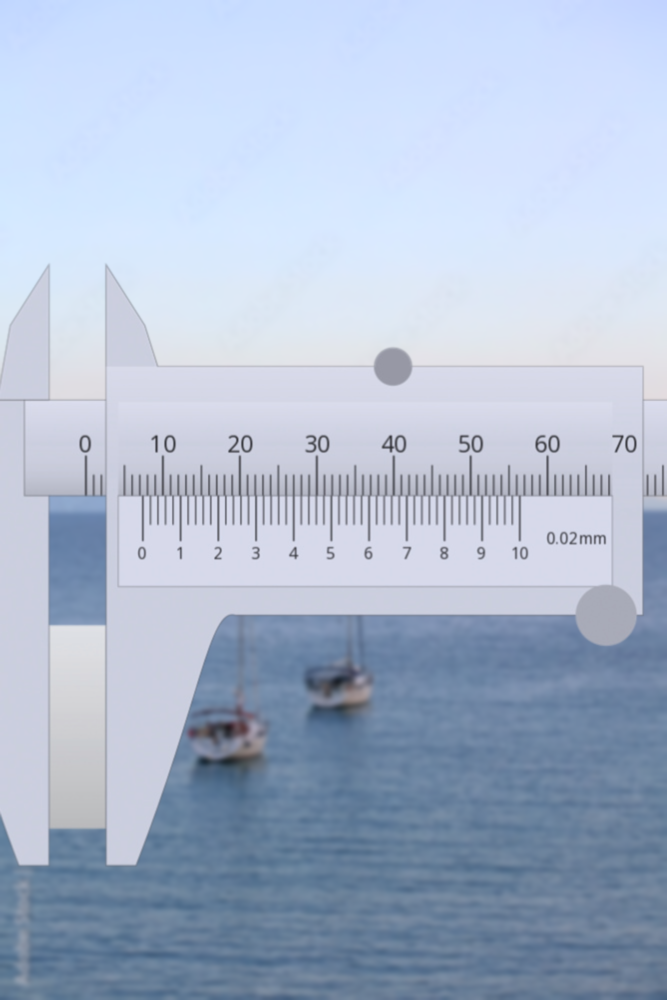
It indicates 7.4 mm
